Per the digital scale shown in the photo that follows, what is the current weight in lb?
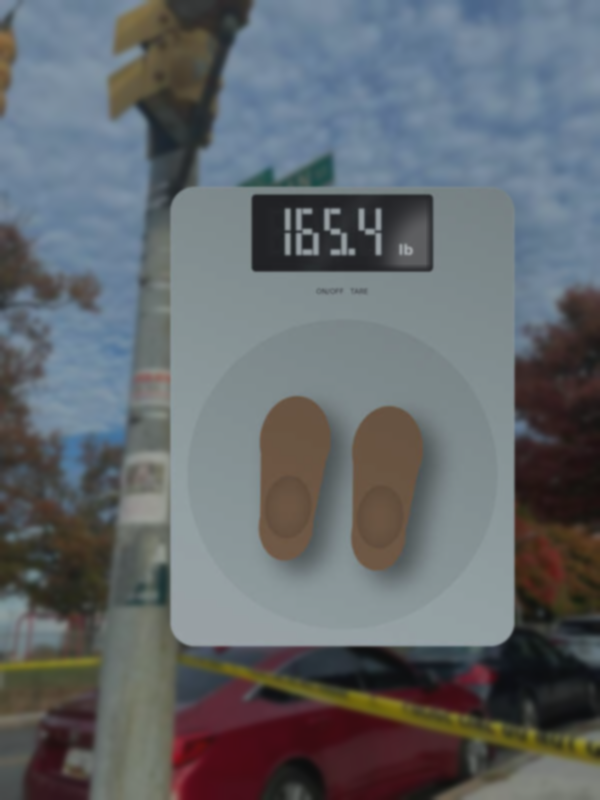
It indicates 165.4 lb
